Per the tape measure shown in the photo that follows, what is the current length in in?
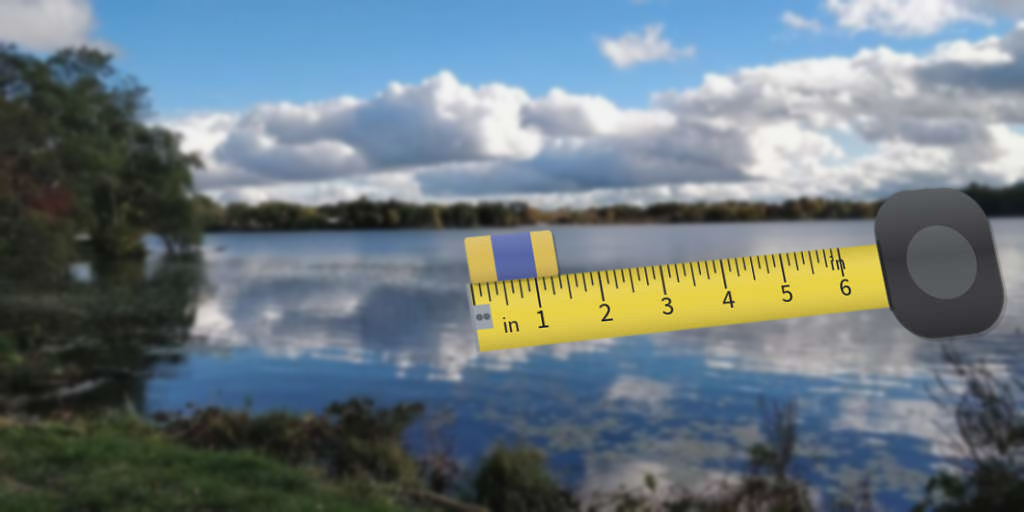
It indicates 1.375 in
